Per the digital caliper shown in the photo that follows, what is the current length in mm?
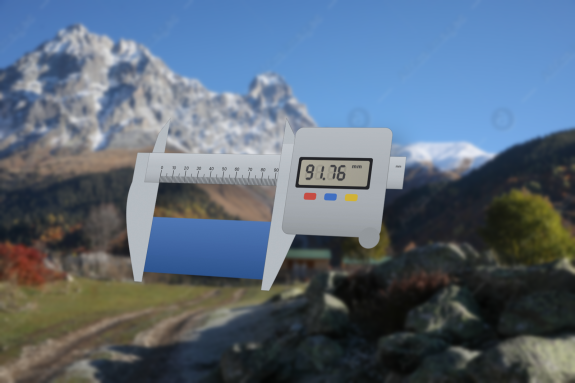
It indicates 91.76 mm
